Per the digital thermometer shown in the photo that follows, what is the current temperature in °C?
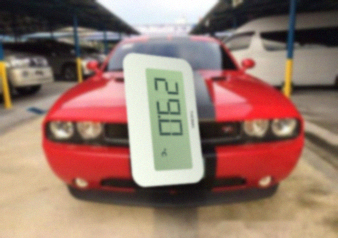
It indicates 29.0 °C
